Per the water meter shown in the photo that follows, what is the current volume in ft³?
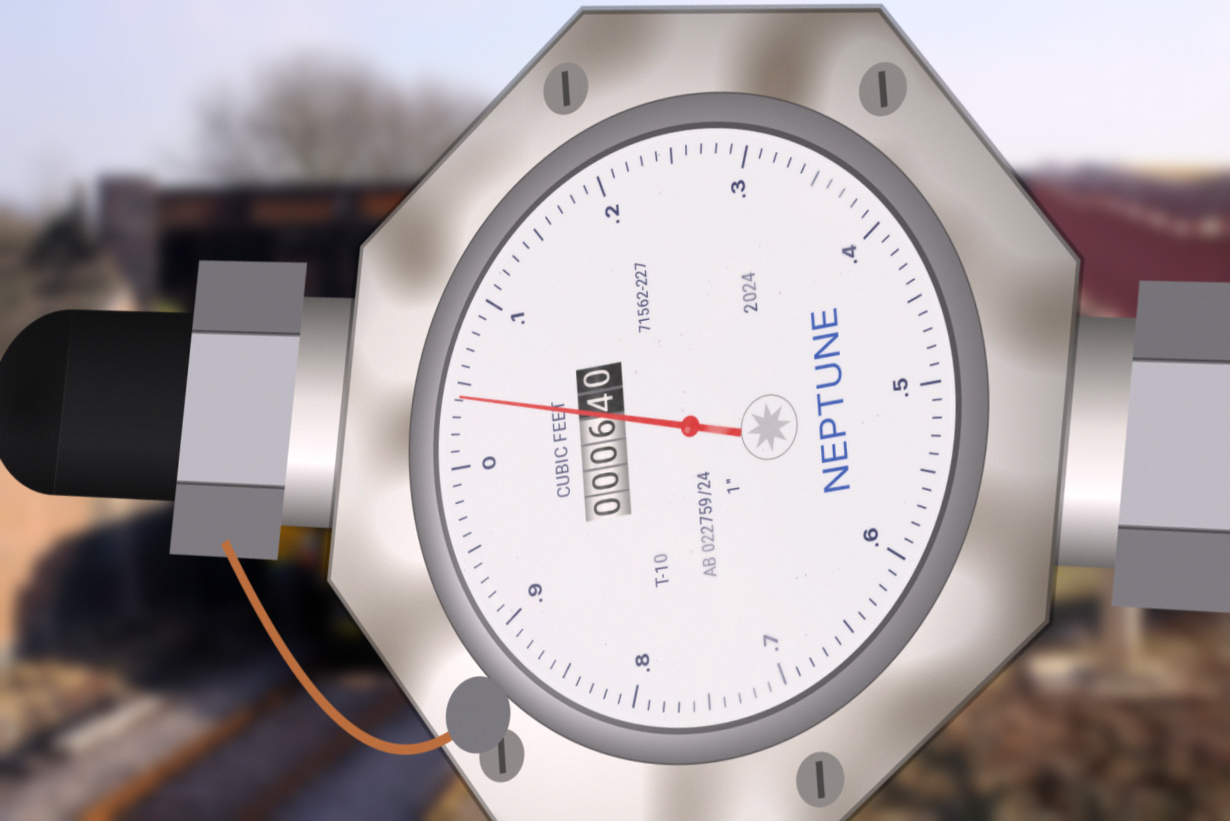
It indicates 640.04 ft³
